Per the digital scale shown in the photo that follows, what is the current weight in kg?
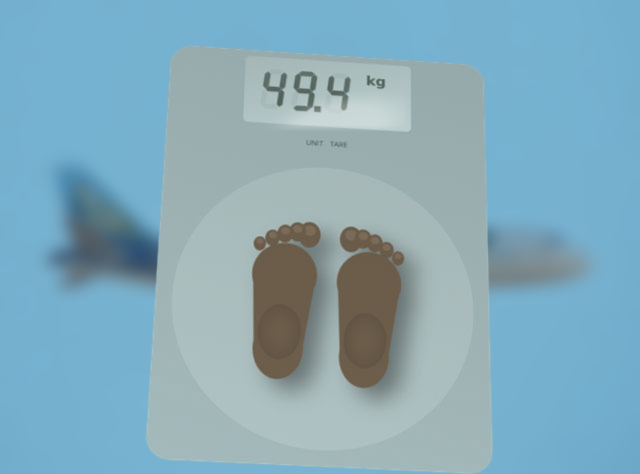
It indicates 49.4 kg
